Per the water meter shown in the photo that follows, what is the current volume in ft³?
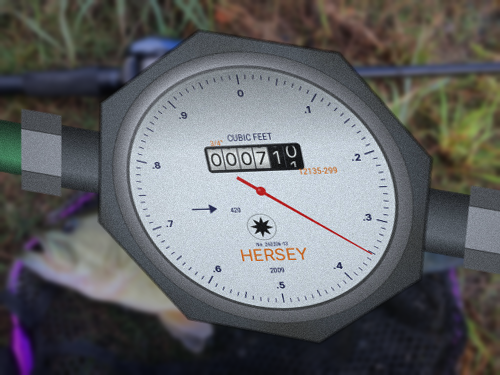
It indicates 710.35 ft³
